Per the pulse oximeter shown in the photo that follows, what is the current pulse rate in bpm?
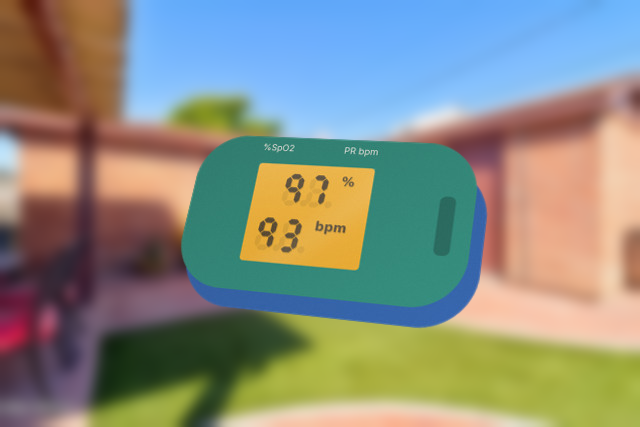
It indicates 93 bpm
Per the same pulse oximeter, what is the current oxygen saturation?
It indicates 97 %
